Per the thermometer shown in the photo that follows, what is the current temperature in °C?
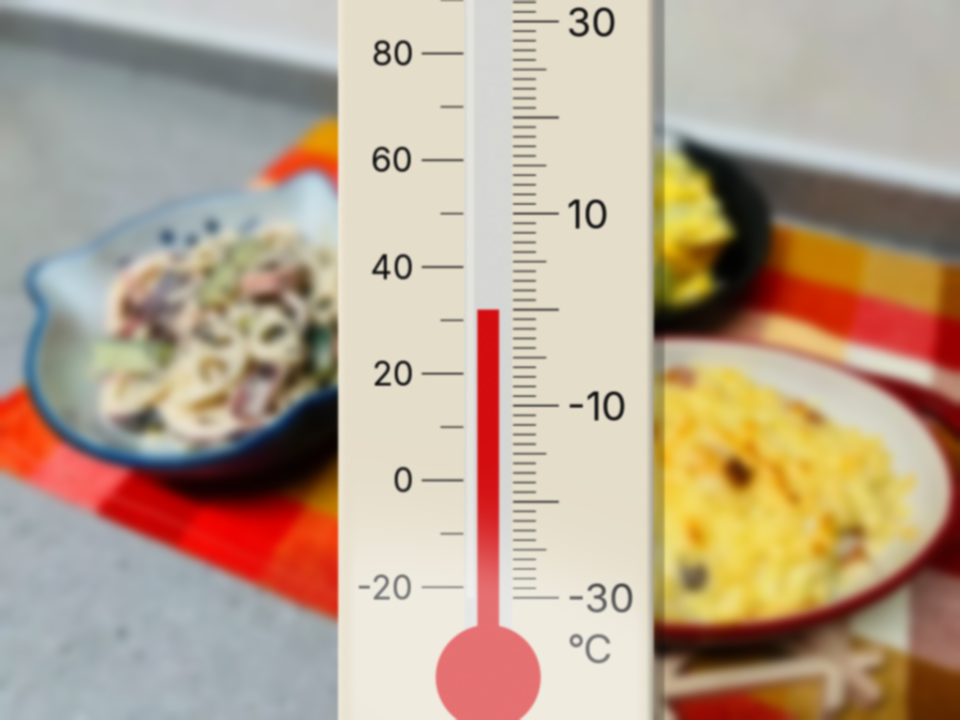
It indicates 0 °C
